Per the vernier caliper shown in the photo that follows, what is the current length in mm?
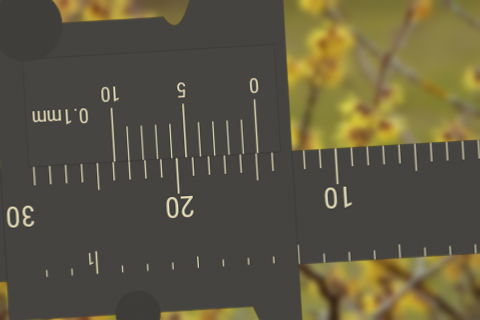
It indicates 14.9 mm
